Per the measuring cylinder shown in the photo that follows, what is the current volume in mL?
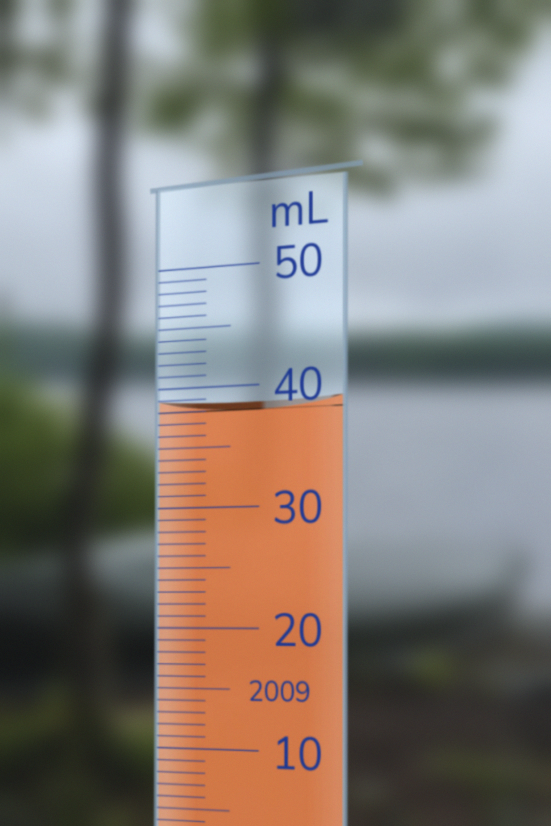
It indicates 38 mL
